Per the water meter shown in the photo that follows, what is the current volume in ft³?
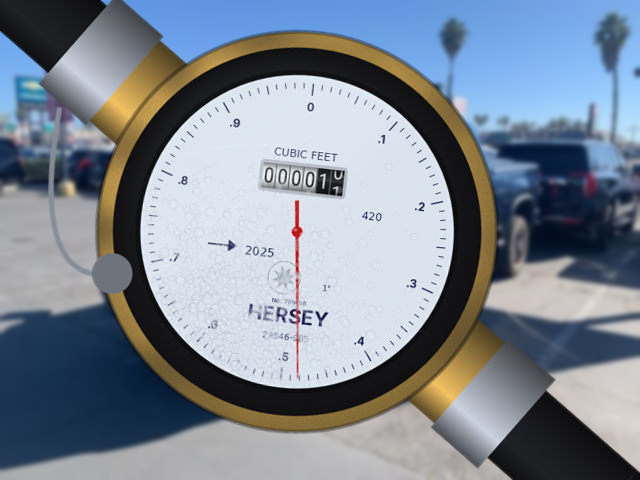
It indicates 10.48 ft³
